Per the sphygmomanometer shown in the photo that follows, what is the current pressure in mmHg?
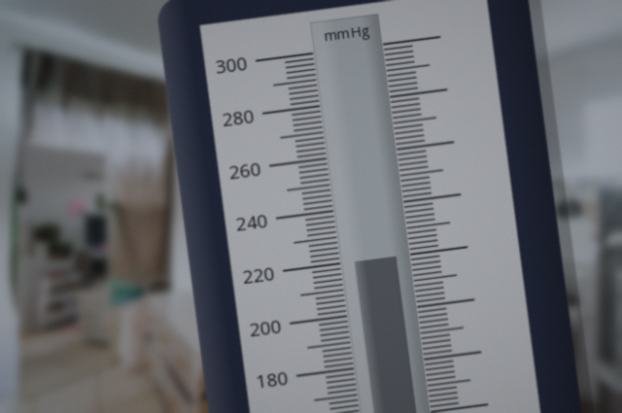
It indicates 220 mmHg
